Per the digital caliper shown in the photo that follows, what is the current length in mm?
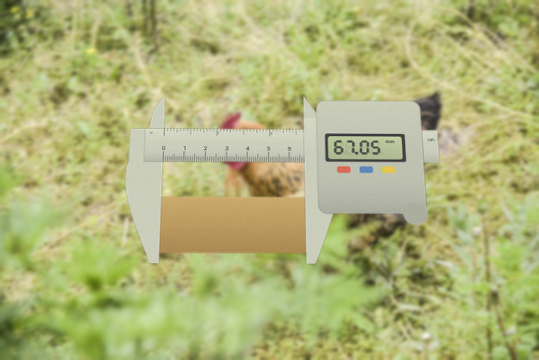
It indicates 67.05 mm
